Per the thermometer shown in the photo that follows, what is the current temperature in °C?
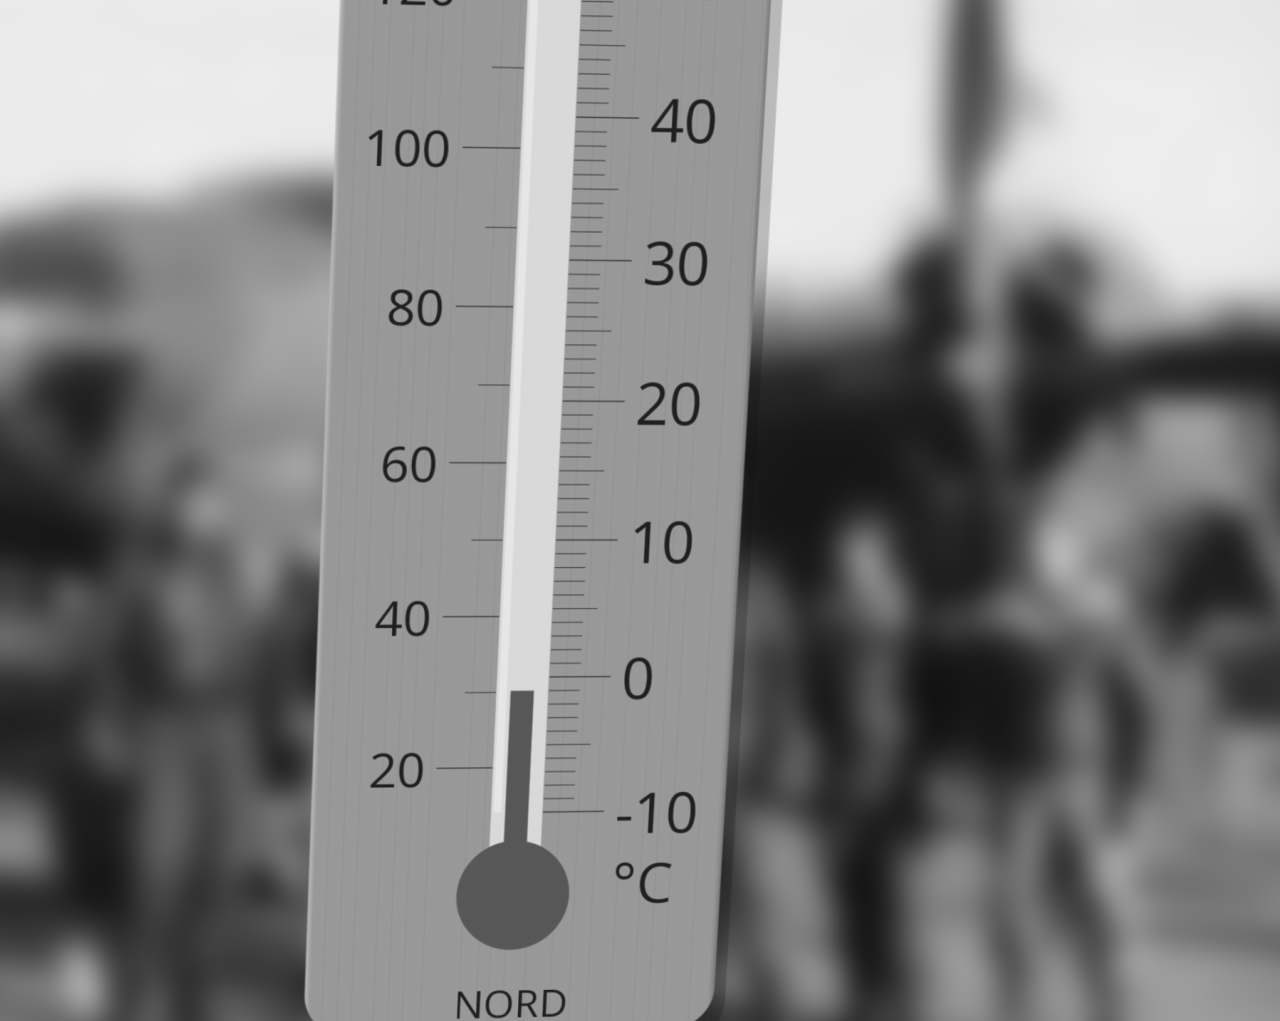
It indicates -1 °C
